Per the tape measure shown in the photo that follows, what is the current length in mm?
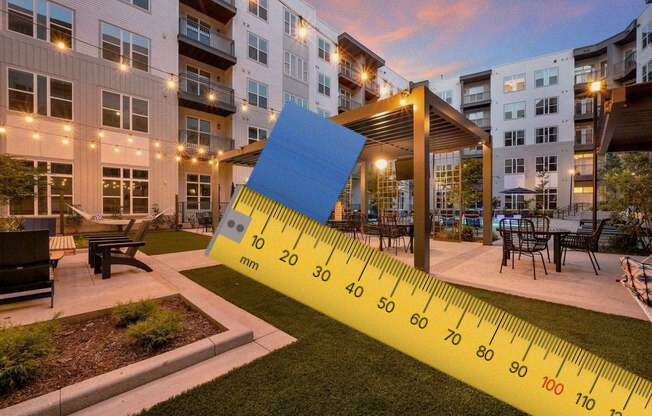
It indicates 25 mm
